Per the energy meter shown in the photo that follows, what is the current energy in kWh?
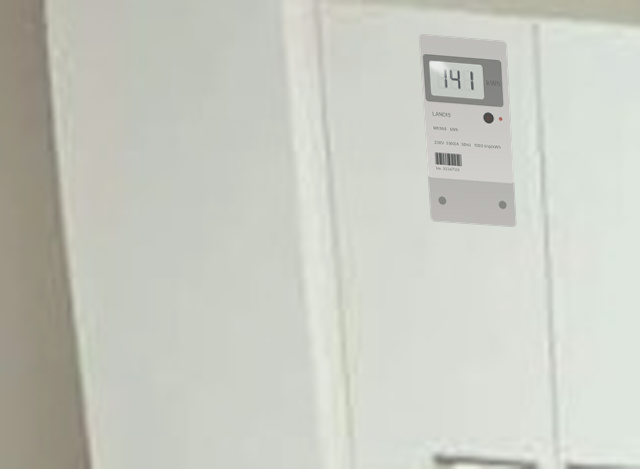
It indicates 141 kWh
